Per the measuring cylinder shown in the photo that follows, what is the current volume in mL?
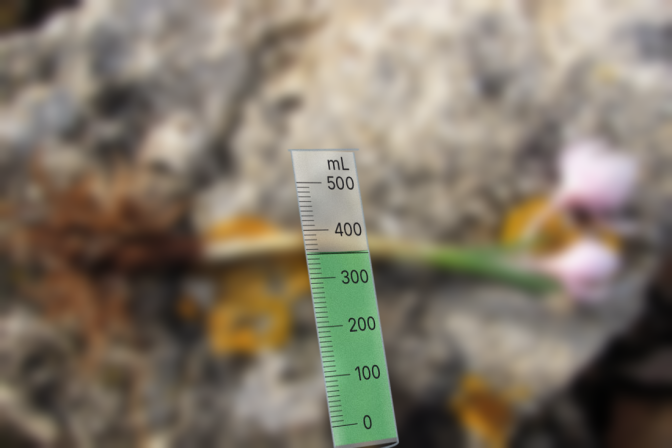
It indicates 350 mL
